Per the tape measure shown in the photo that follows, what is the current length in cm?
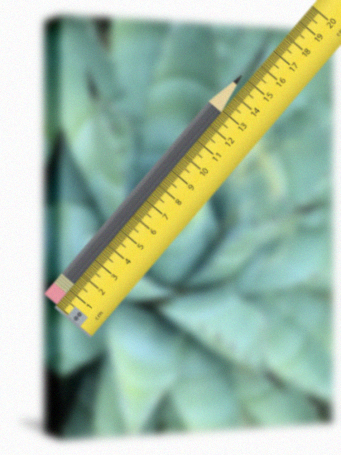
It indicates 15 cm
